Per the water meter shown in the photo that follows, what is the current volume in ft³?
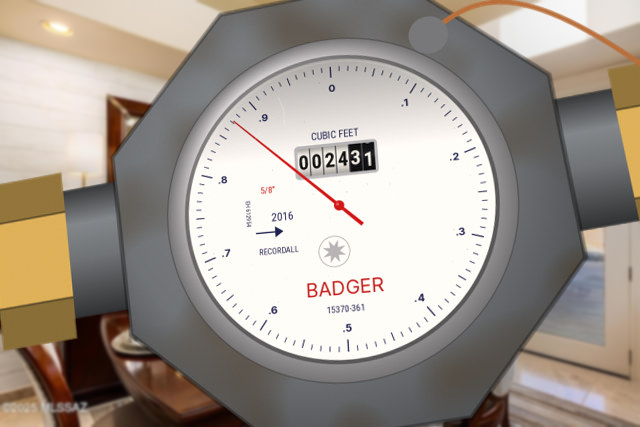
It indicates 2430.87 ft³
